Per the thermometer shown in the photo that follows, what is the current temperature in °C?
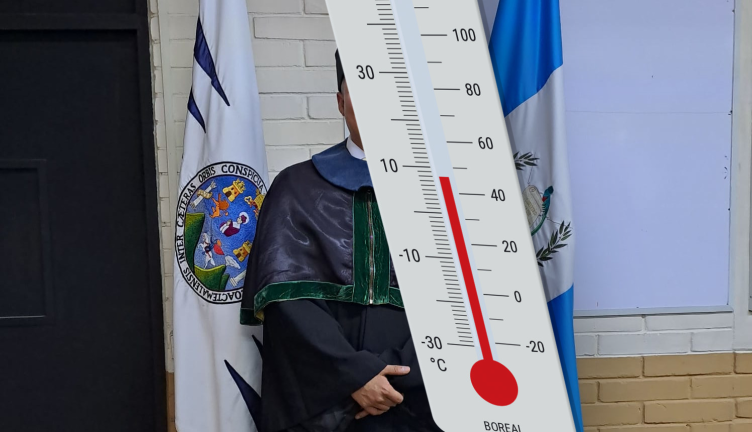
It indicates 8 °C
